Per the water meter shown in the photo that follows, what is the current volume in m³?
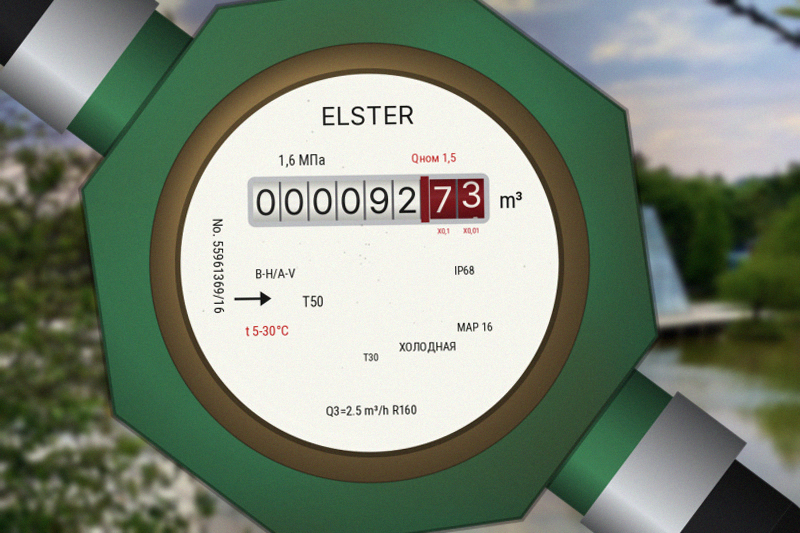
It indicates 92.73 m³
